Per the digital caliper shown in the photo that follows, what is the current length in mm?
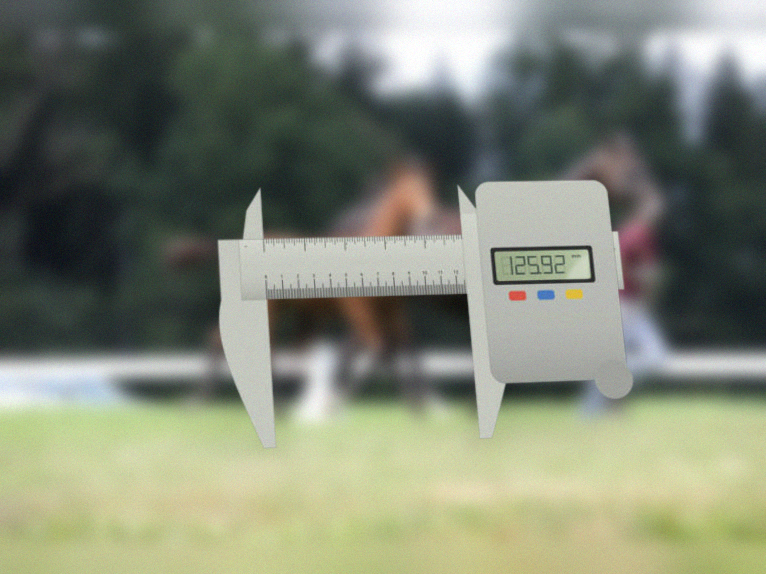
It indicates 125.92 mm
